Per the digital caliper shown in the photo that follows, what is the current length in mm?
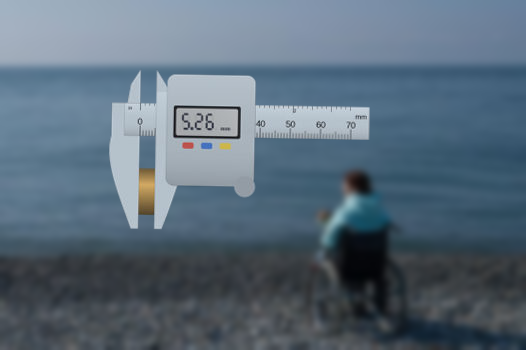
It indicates 5.26 mm
